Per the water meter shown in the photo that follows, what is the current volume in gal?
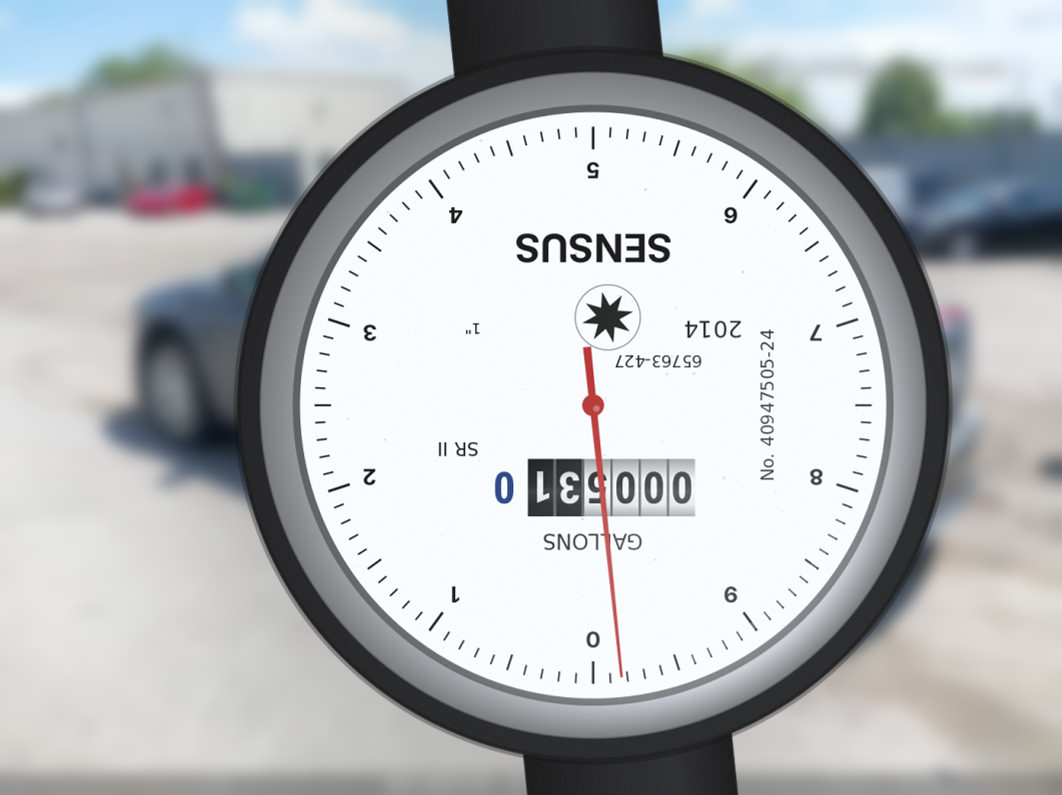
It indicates 5309.8 gal
